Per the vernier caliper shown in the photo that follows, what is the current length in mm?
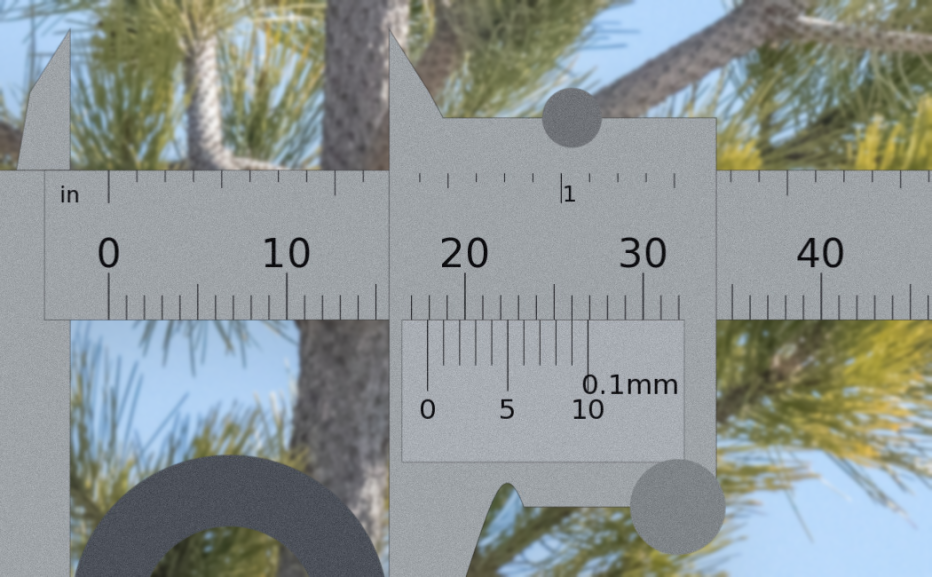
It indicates 17.9 mm
